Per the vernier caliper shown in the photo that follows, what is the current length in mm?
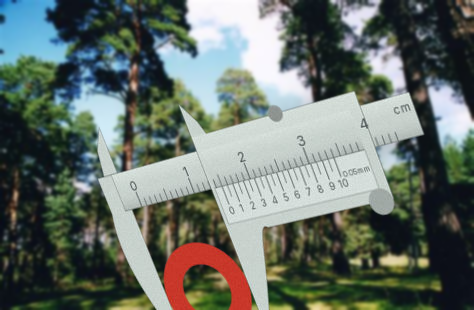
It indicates 15.0 mm
